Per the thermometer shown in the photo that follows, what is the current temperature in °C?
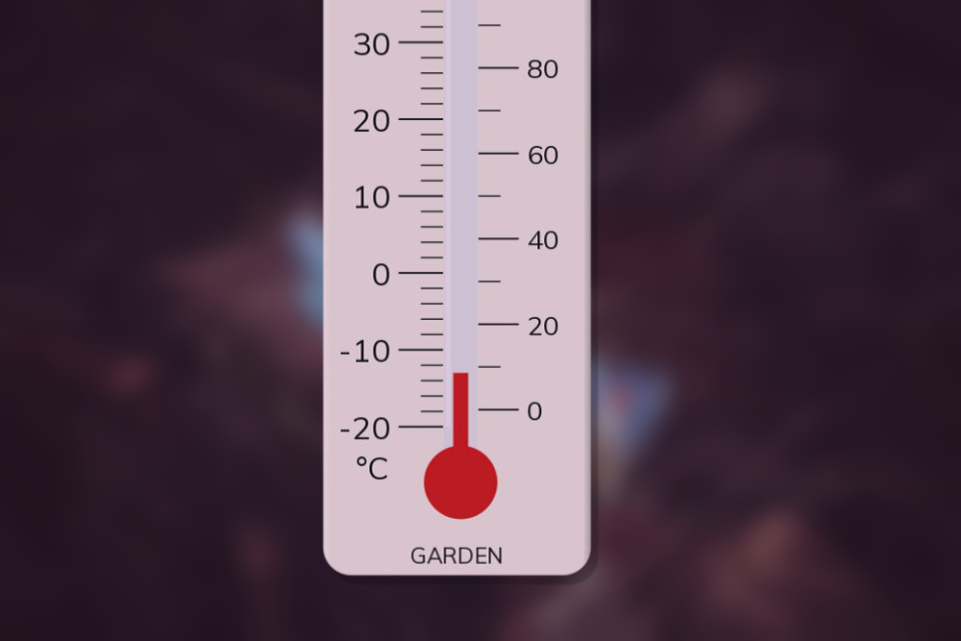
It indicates -13 °C
